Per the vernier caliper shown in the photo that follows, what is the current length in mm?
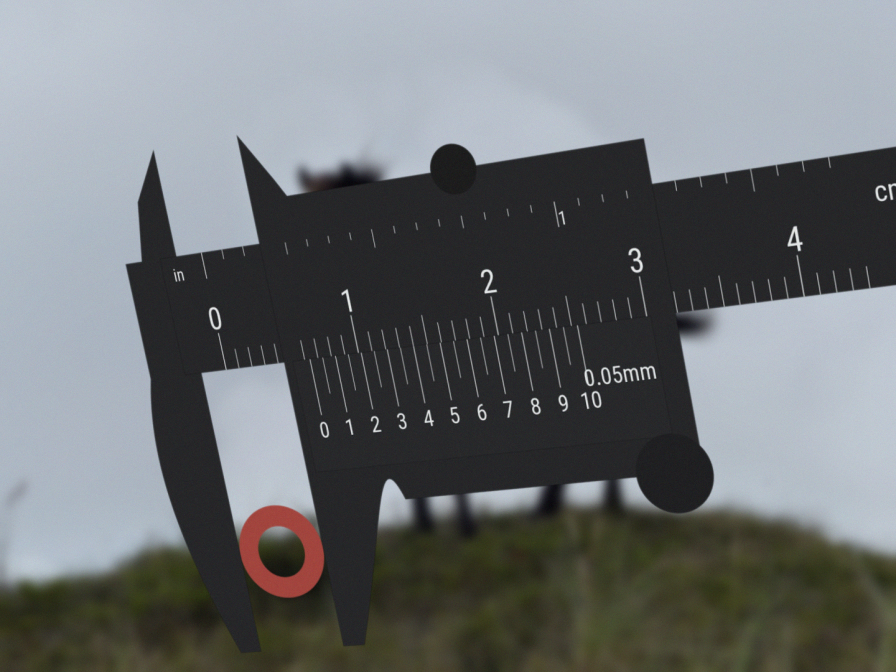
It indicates 6.4 mm
